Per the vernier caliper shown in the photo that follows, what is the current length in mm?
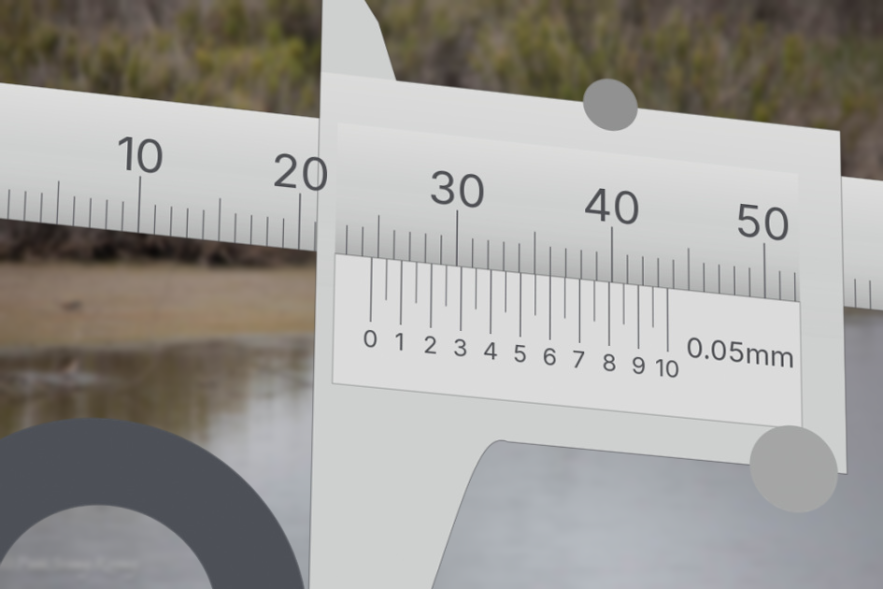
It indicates 24.6 mm
